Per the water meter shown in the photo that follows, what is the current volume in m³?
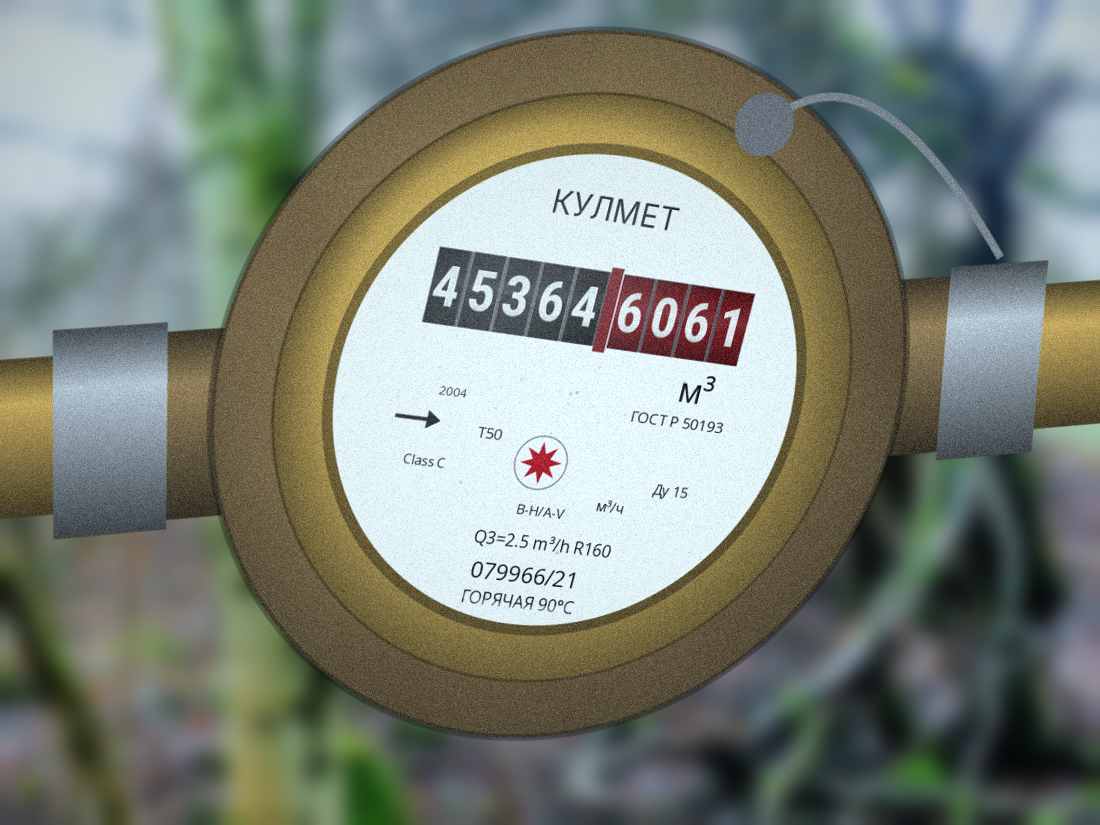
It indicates 45364.6061 m³
